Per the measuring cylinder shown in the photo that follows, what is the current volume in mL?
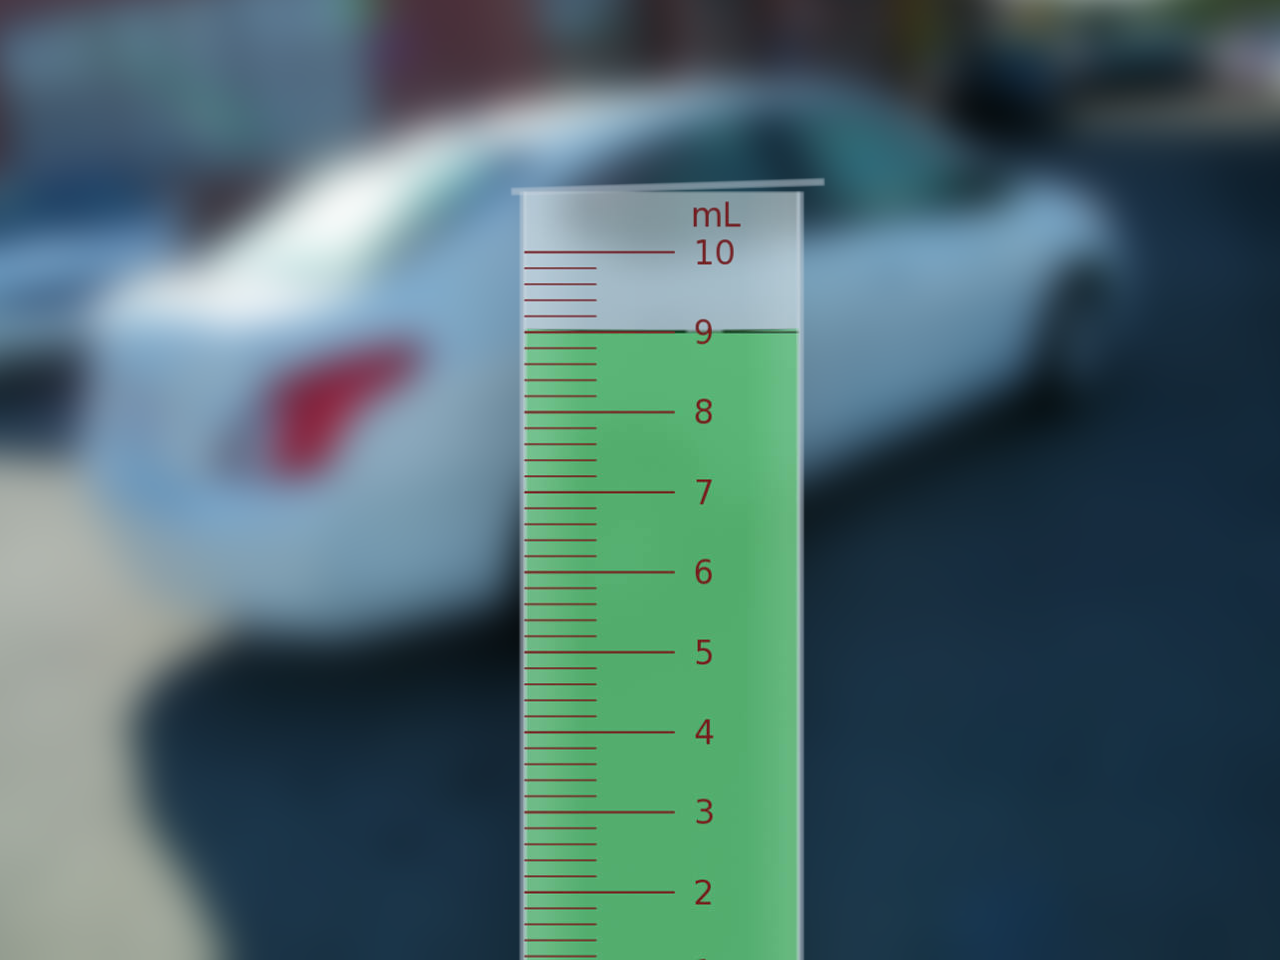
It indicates 9 mL
